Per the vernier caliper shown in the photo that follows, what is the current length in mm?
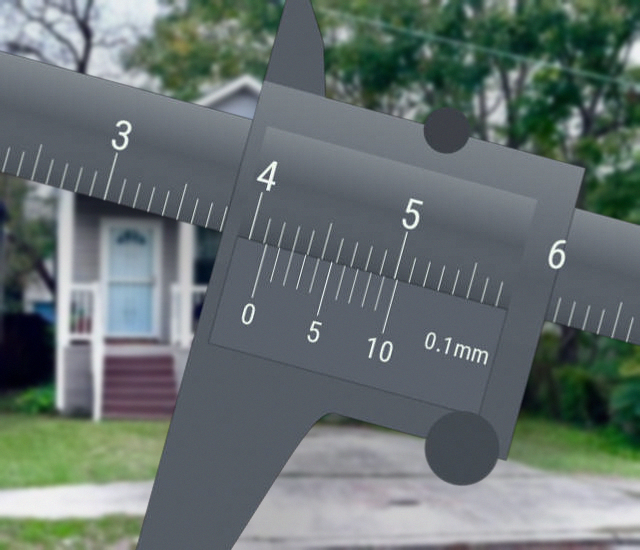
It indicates 41.2 mm
